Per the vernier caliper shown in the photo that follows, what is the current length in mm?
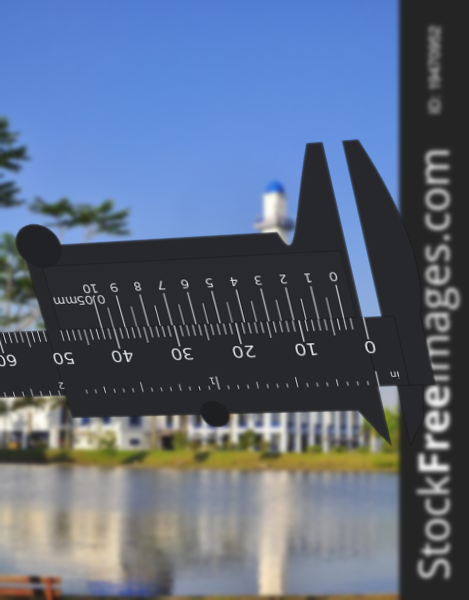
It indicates 3.0 mm
